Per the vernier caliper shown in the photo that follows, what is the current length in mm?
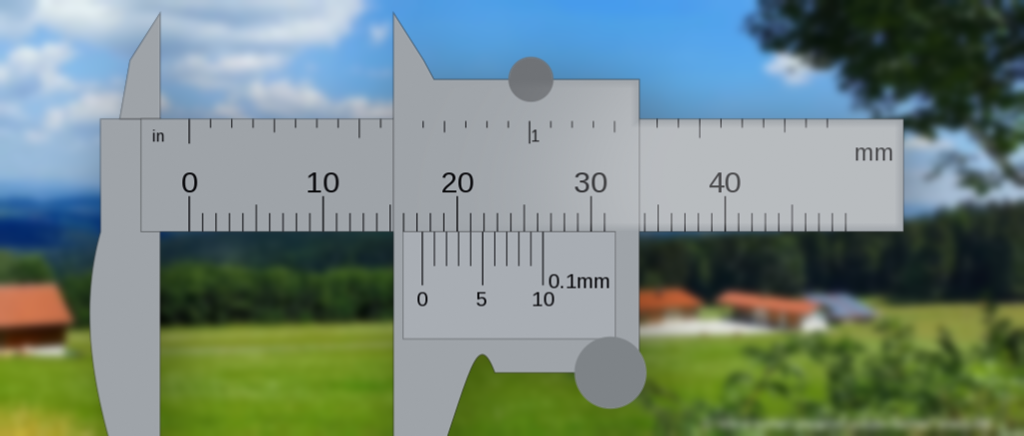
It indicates 17.4 mm
